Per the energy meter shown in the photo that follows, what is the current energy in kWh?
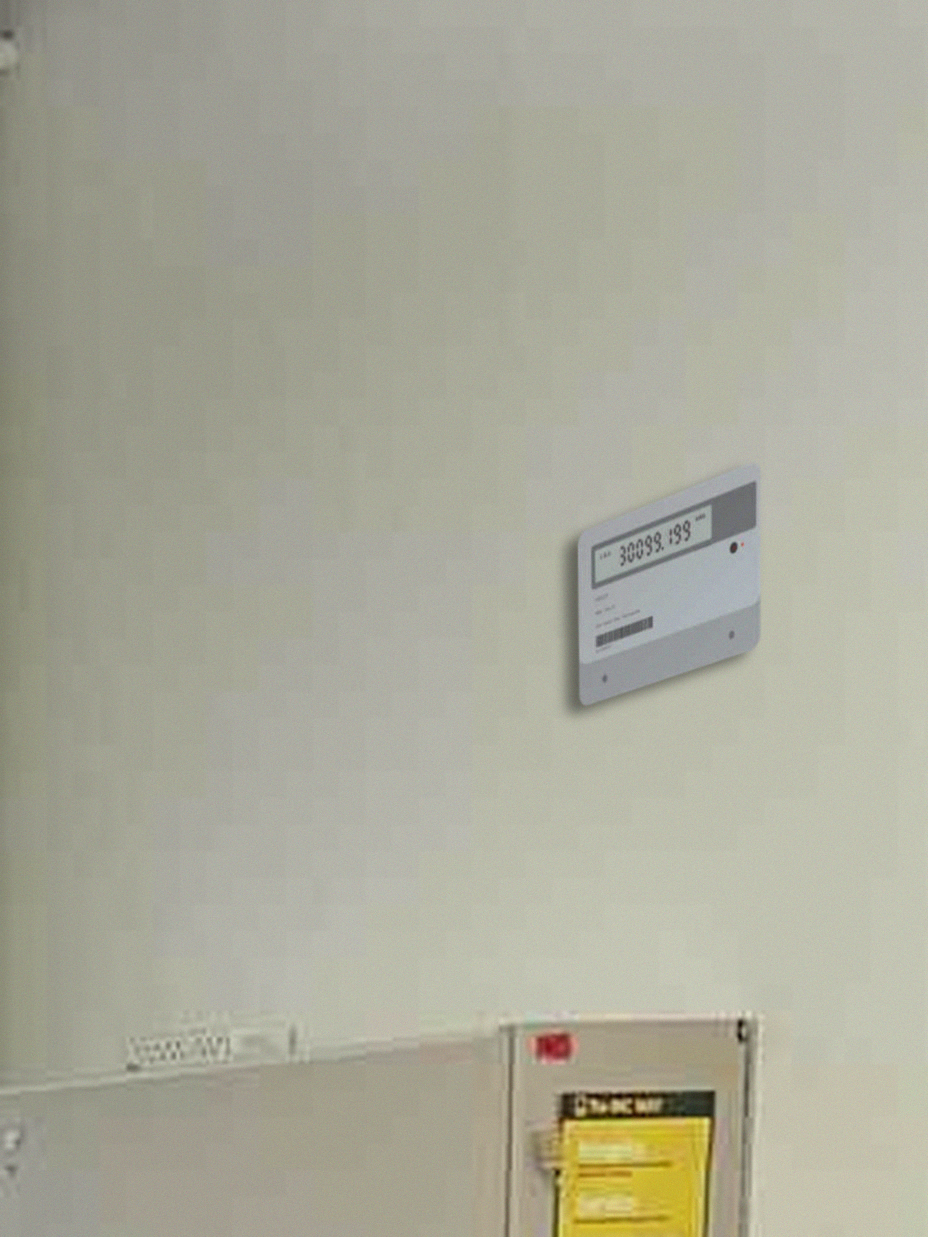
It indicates 30099.199 kWh
